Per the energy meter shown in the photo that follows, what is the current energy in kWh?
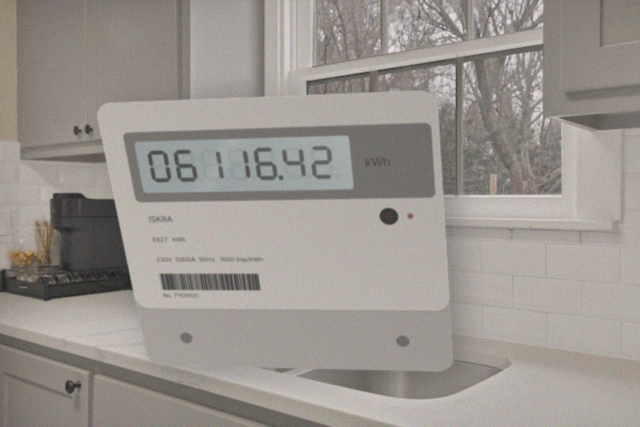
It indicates 6116.42 kWh
